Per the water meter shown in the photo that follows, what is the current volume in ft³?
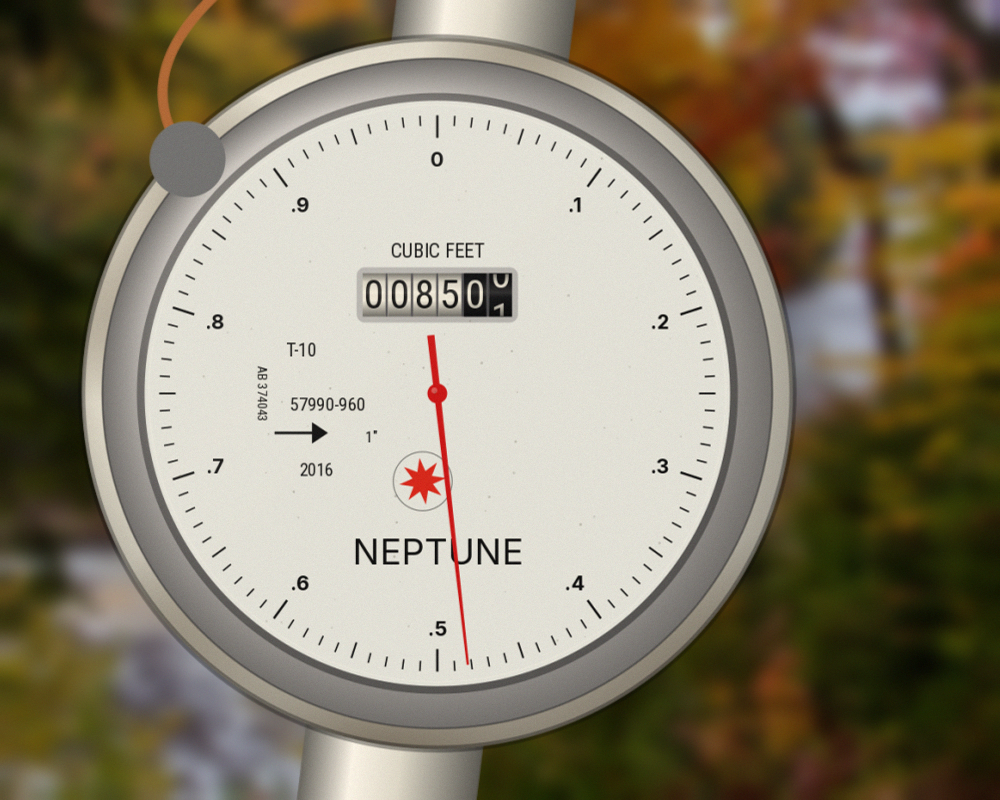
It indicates 8500.48 ft³
